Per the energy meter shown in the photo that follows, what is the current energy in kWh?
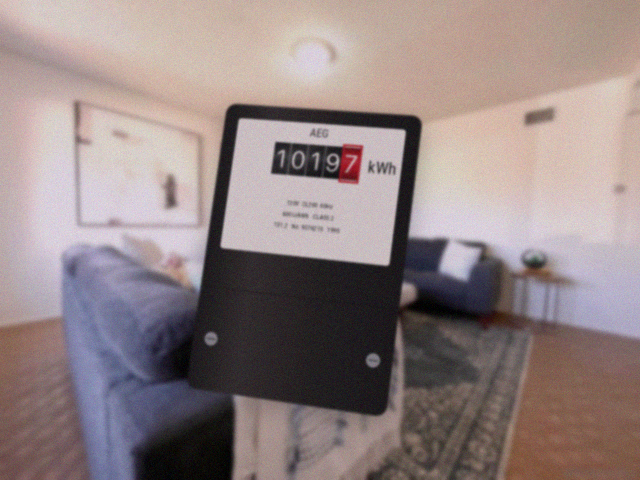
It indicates 1019.7 kWh
